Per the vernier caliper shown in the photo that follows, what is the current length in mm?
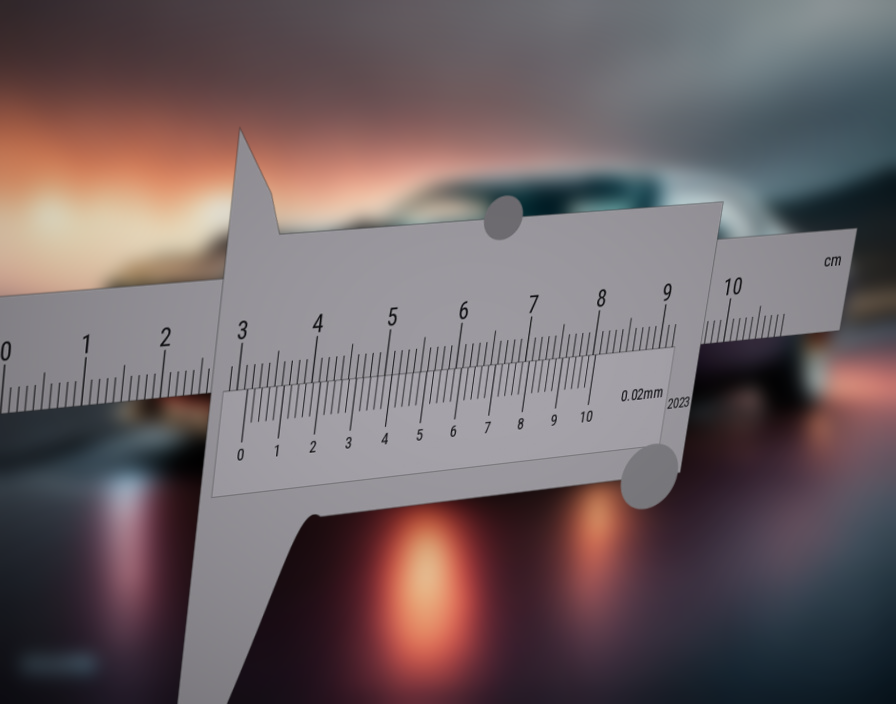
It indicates 31.4 mm
